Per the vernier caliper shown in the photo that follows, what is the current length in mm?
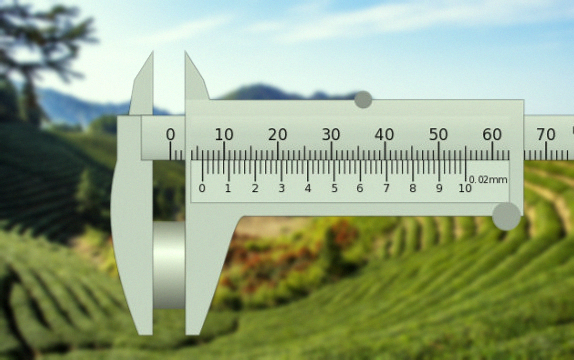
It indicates 6.0 mm
